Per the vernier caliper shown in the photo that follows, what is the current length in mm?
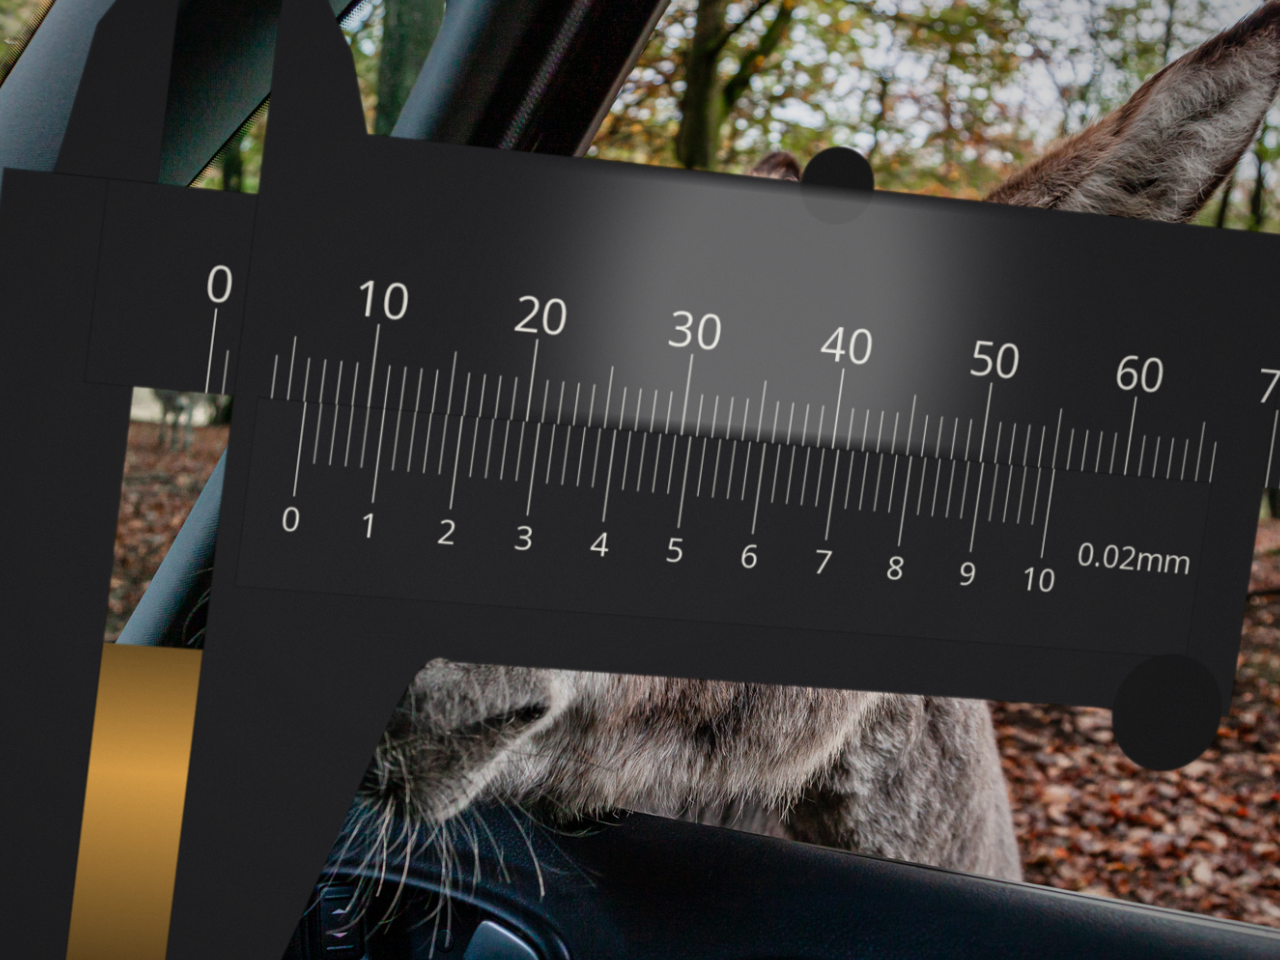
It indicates 6.1 mm
